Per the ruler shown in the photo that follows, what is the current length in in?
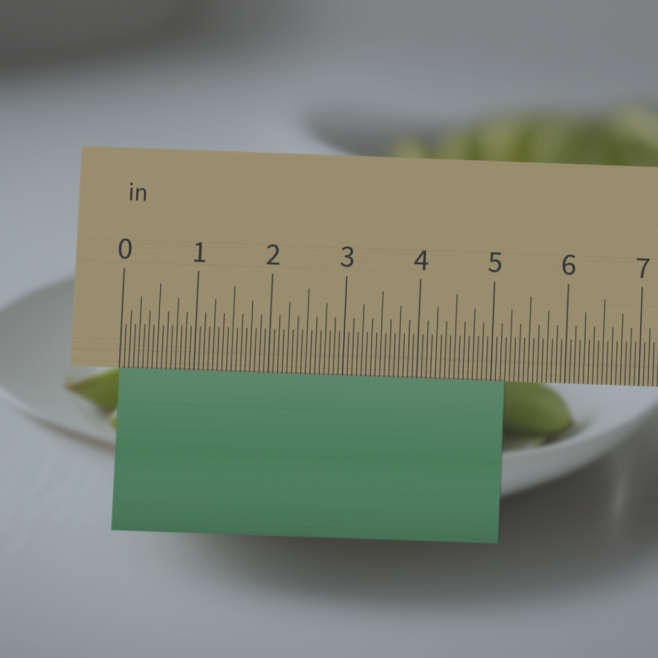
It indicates 5.1875 in
